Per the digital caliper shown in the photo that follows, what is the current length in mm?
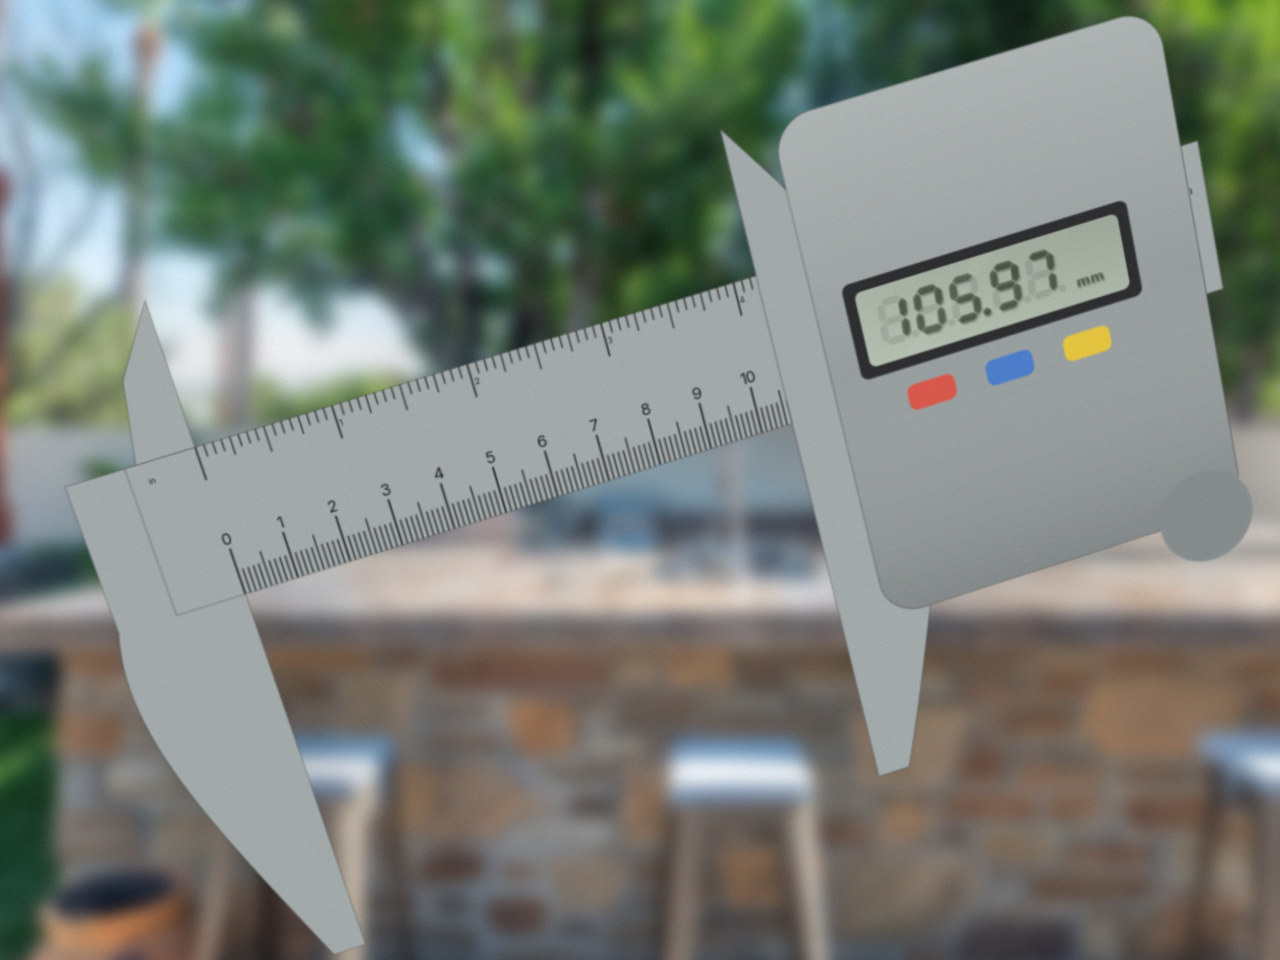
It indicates 105.97 mm
